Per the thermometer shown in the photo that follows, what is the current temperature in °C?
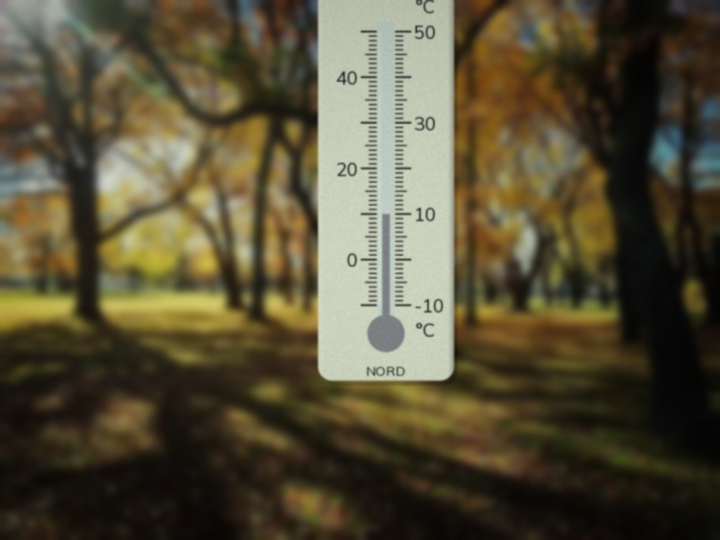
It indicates 10 °C
